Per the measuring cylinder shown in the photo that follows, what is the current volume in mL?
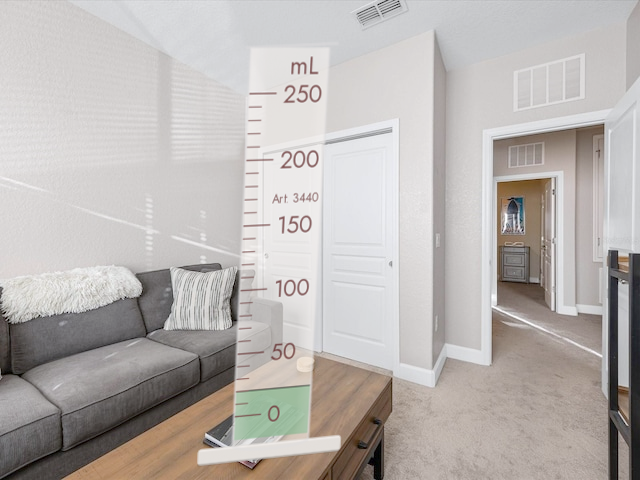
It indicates 20 mL
